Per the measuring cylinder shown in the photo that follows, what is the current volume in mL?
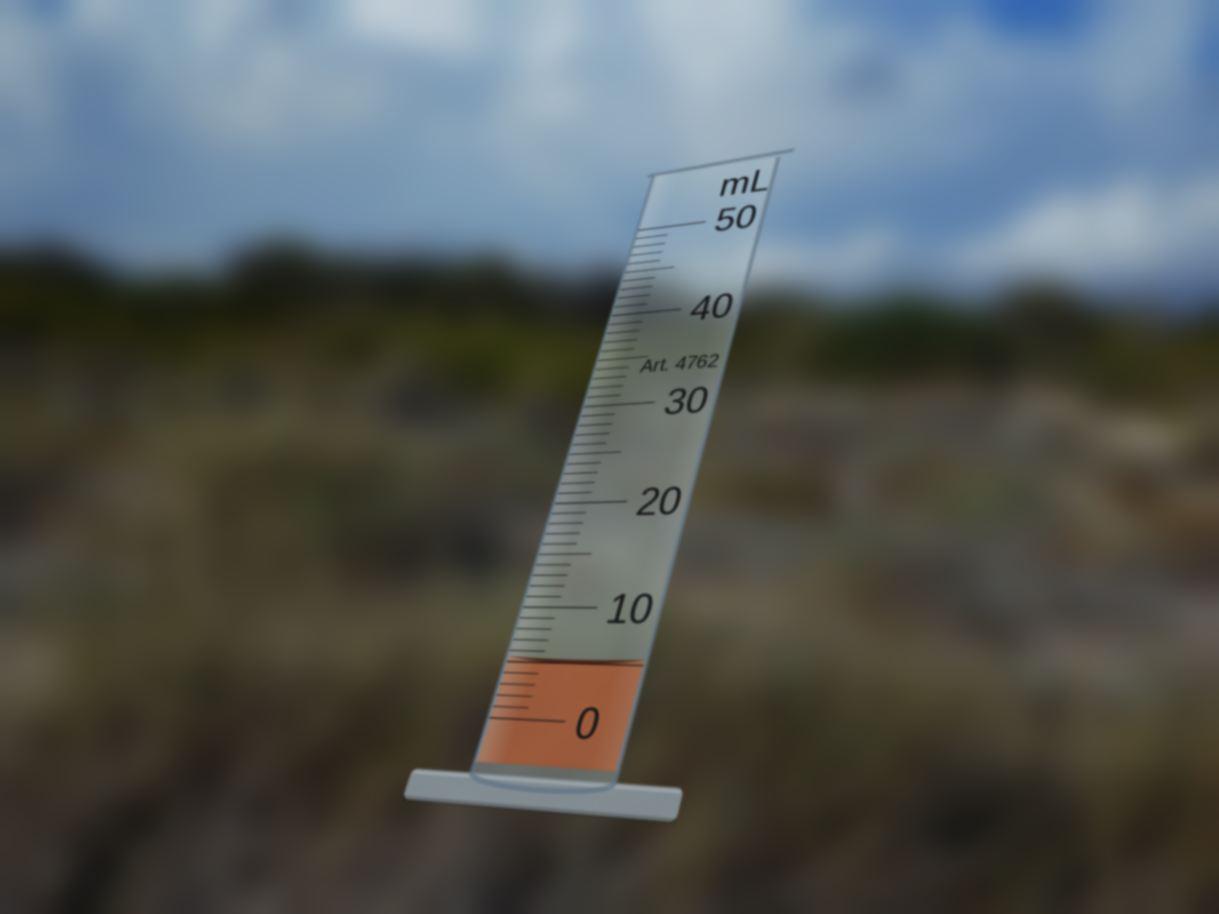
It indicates 5 mL
